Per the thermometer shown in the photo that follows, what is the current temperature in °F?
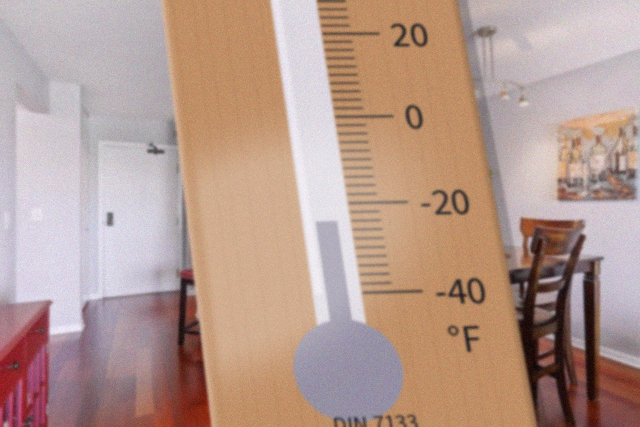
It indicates -24 °F
